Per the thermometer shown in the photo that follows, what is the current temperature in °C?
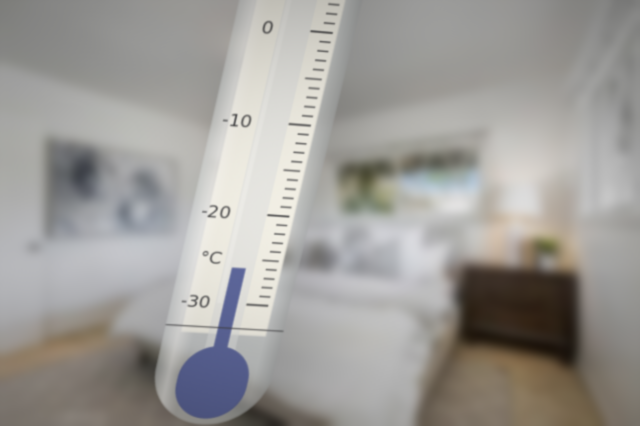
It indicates -26 °C
